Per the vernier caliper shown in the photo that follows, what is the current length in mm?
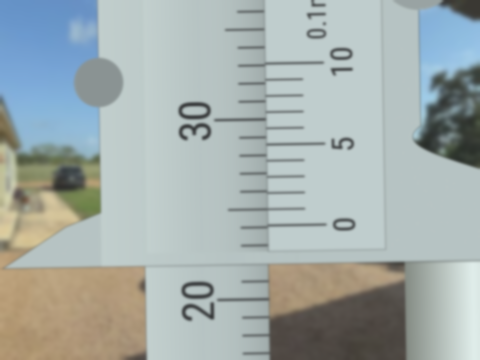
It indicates 24.1 mm
